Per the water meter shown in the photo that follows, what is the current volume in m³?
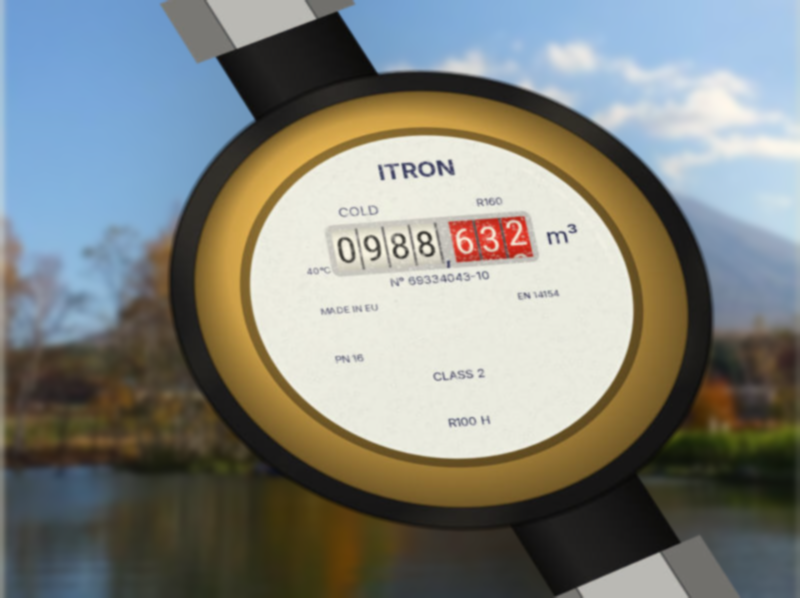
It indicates 988.632 m³
